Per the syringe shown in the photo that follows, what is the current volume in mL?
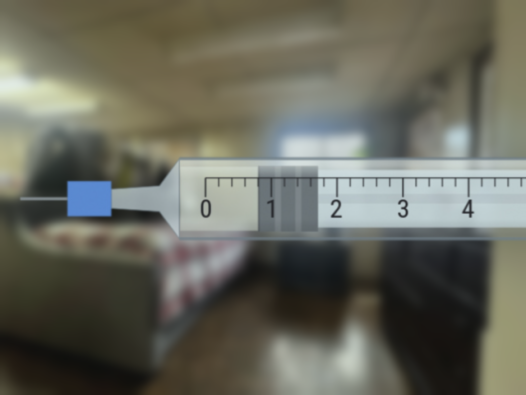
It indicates 0.8 mL
